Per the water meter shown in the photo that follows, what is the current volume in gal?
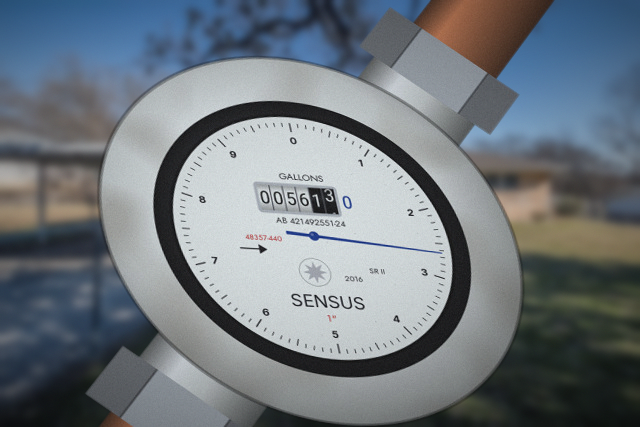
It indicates 56132.6 gal
